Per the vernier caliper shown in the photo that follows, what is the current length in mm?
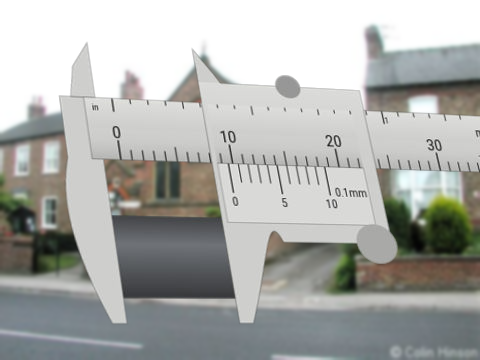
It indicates 9.6 mm
